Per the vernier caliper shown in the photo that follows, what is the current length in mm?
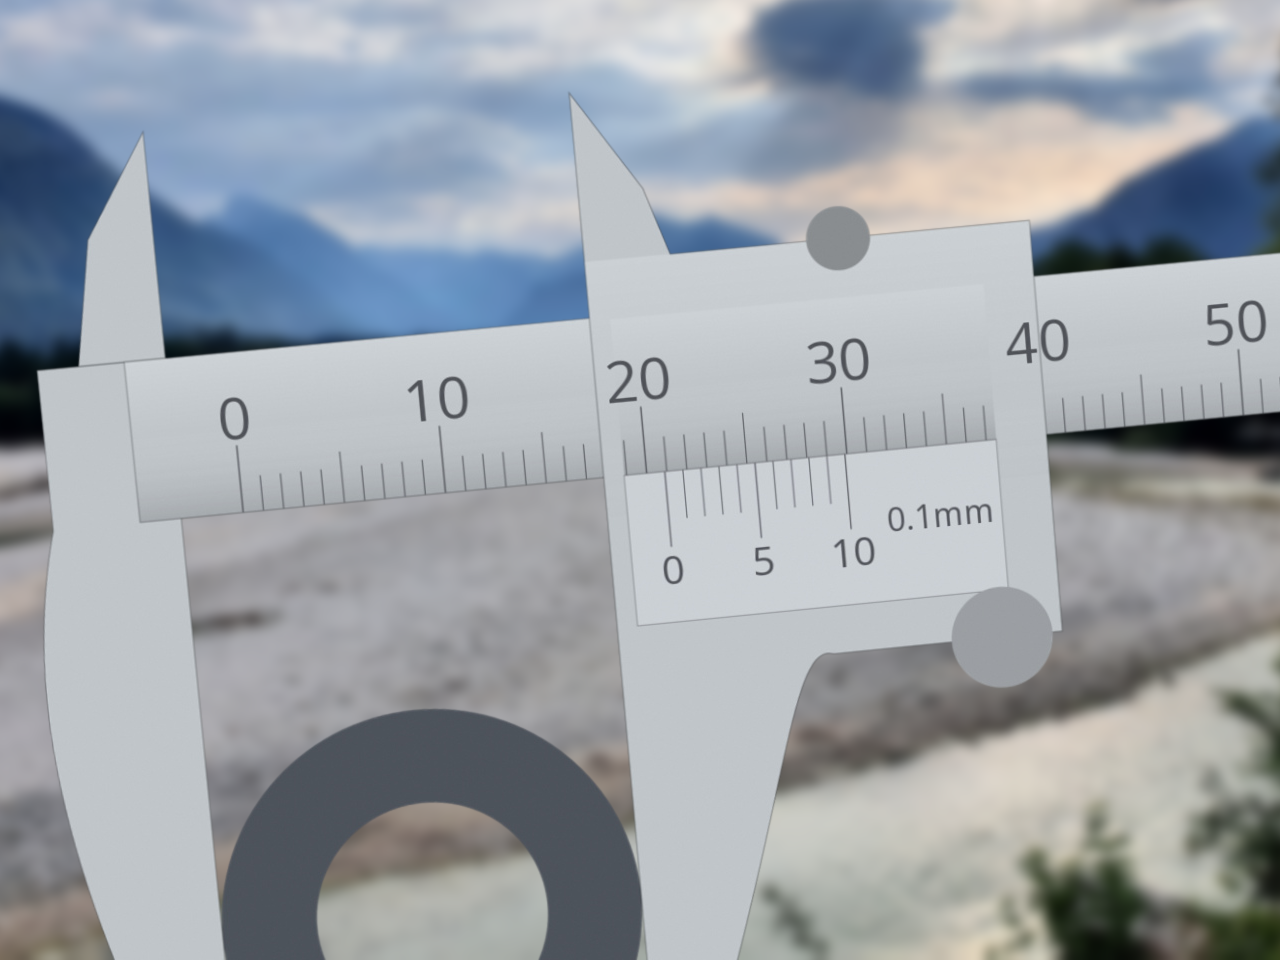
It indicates 20.9 mm
